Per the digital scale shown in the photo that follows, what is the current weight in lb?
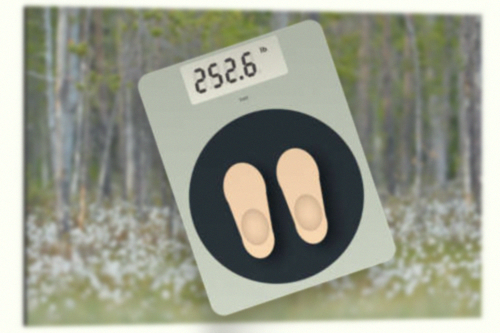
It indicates 252.6 lb
